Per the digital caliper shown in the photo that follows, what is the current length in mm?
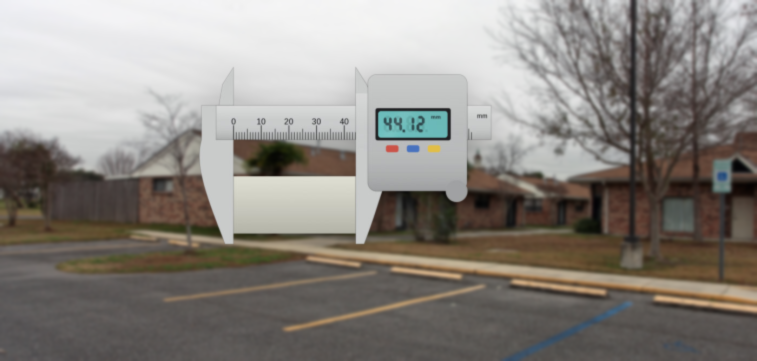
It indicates 44.12 mm
